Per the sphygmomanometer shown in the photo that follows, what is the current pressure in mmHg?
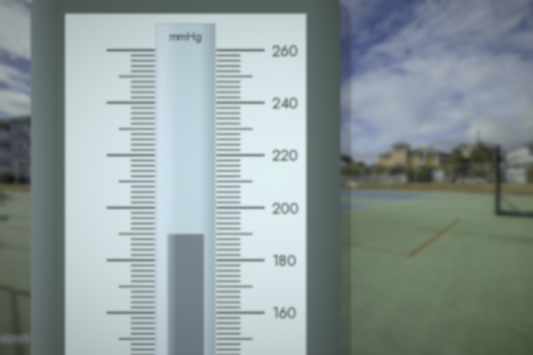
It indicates 190 mmHg
